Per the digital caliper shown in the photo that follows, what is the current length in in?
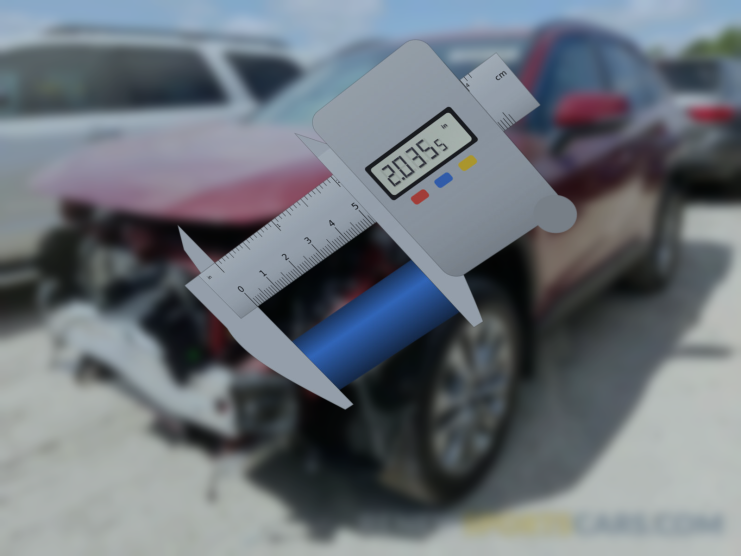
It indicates 2.0355 in
